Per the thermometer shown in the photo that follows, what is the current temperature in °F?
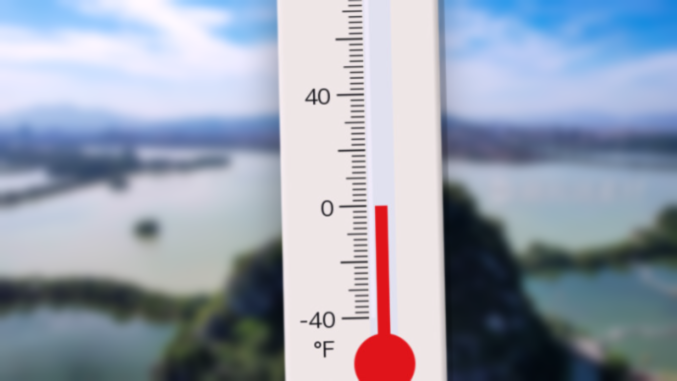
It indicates 0 °F
